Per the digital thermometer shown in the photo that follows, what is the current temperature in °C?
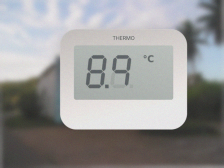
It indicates 8.9 °C
